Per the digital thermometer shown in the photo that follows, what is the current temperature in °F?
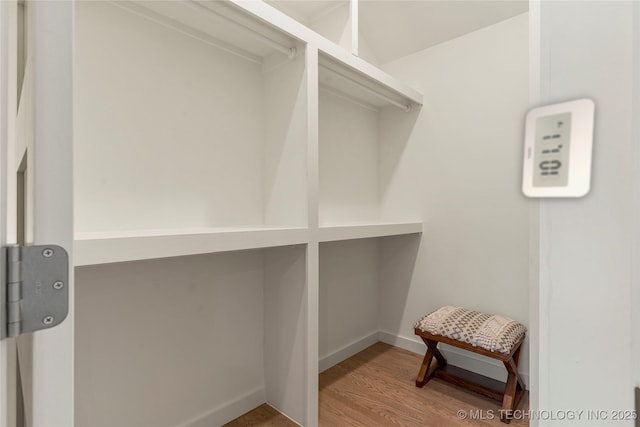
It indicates 101.1 °F
